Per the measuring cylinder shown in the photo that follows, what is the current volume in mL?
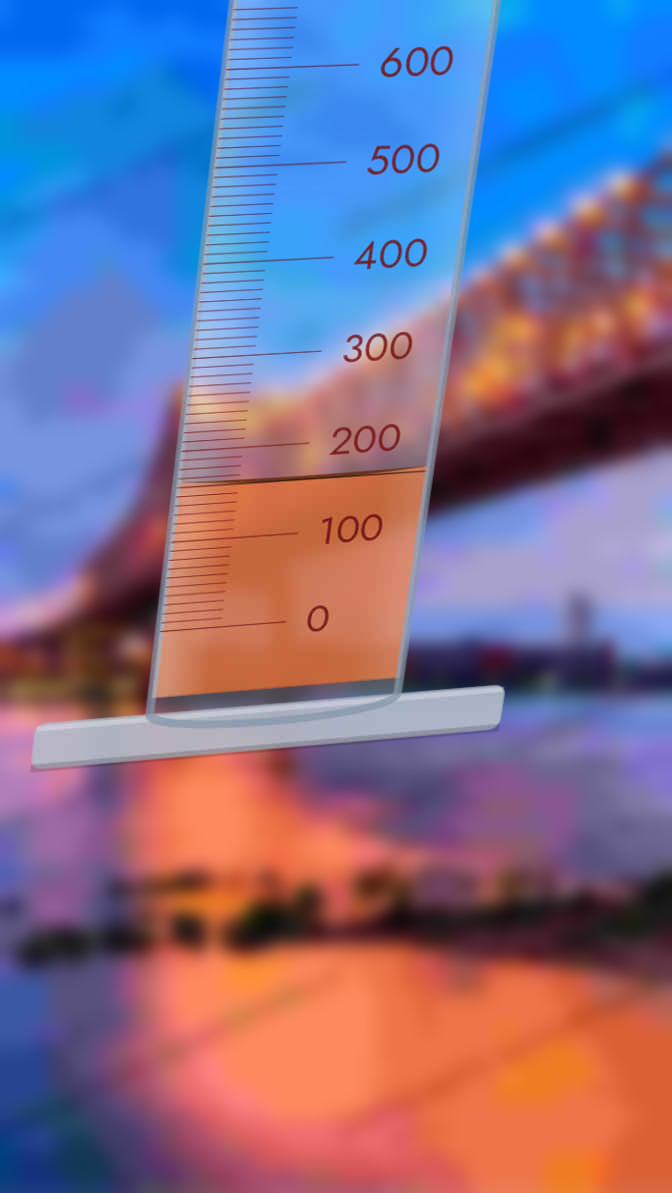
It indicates 160 mL
